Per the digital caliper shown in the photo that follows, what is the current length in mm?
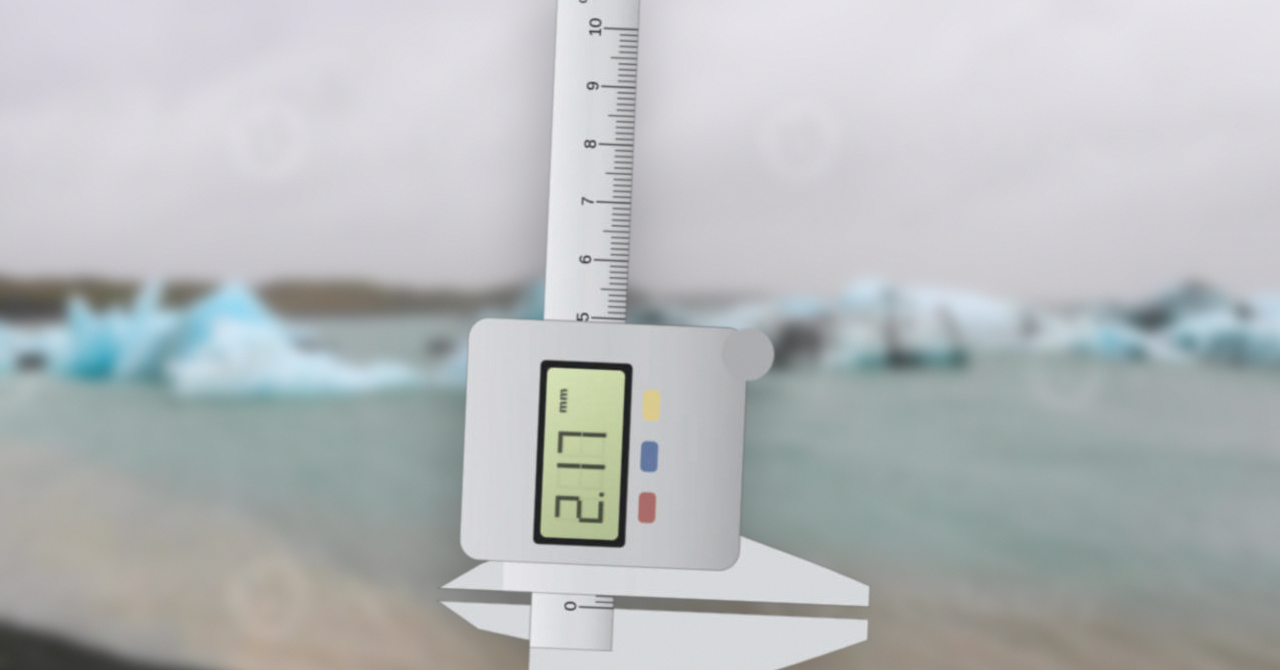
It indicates 2.17 mm
